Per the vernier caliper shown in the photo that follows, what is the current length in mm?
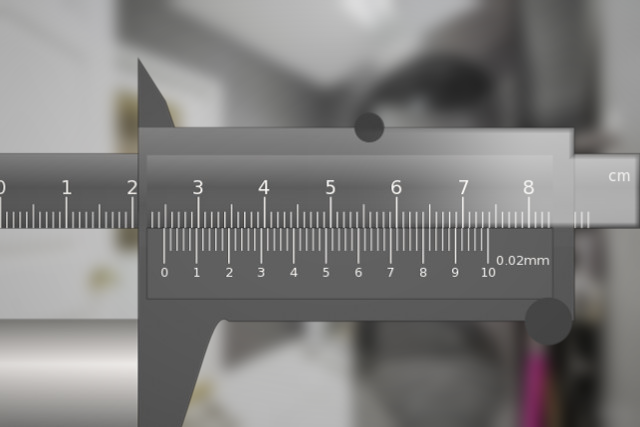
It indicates 24.8 mm
